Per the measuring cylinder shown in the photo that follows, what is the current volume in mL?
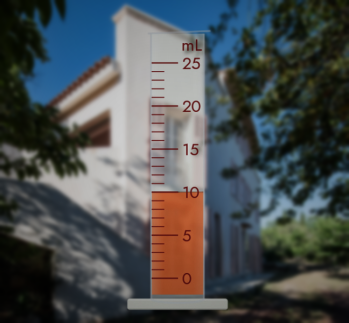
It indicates 10 mL
